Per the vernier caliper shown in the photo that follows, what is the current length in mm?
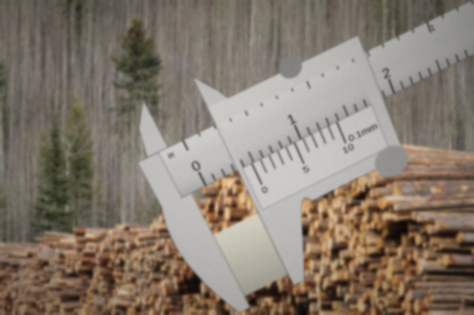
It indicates 4.8 mm
